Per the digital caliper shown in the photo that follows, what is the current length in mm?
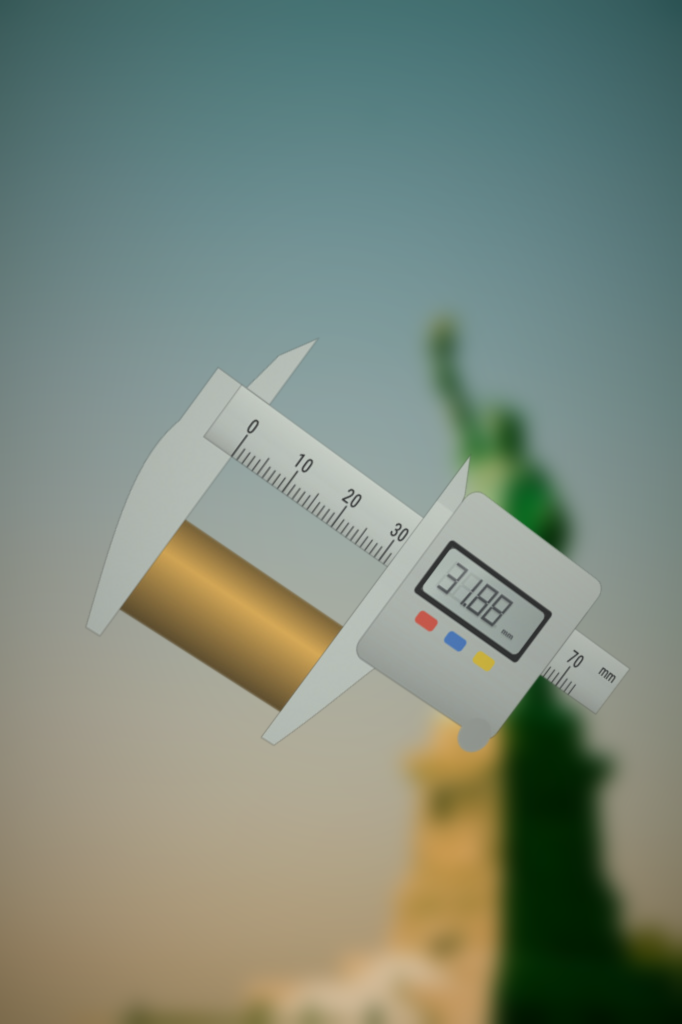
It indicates 31.88 mm
